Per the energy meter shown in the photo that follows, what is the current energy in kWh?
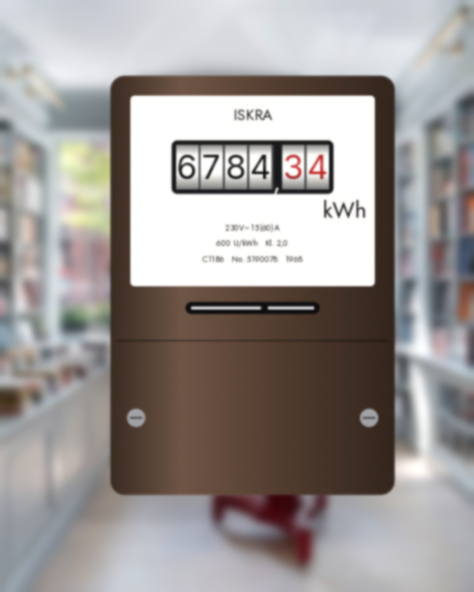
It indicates 6784.34 kWh
